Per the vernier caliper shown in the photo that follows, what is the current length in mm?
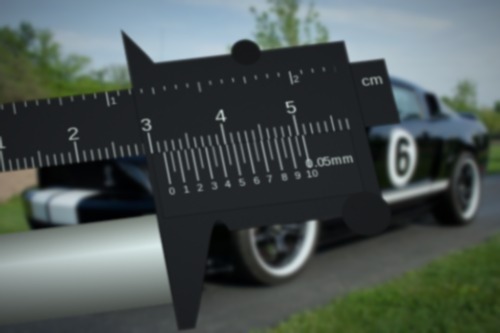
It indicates 31.6 mm
